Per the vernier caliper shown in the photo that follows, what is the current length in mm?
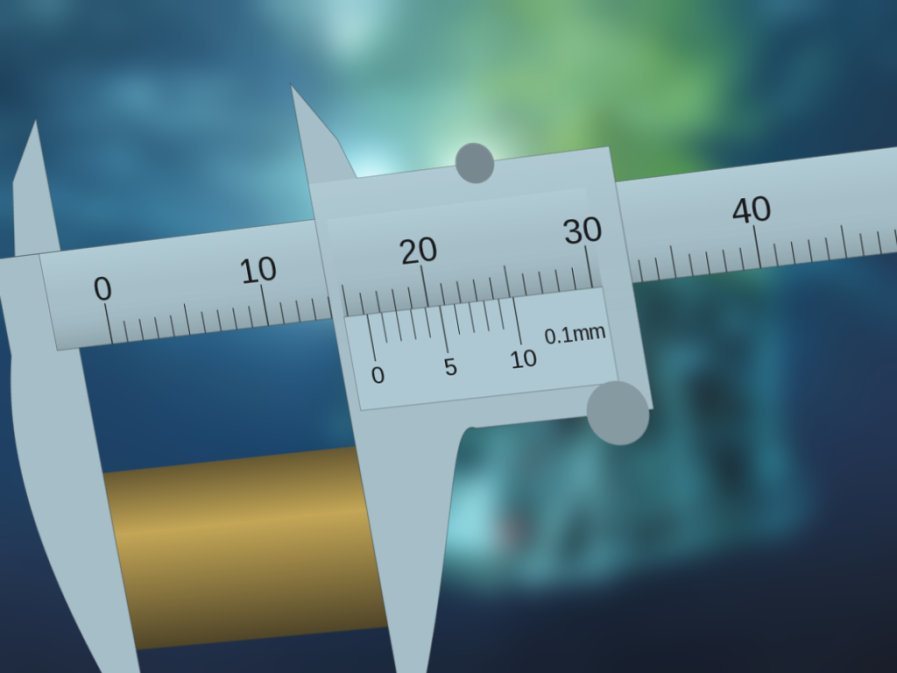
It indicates 16.2 mm
